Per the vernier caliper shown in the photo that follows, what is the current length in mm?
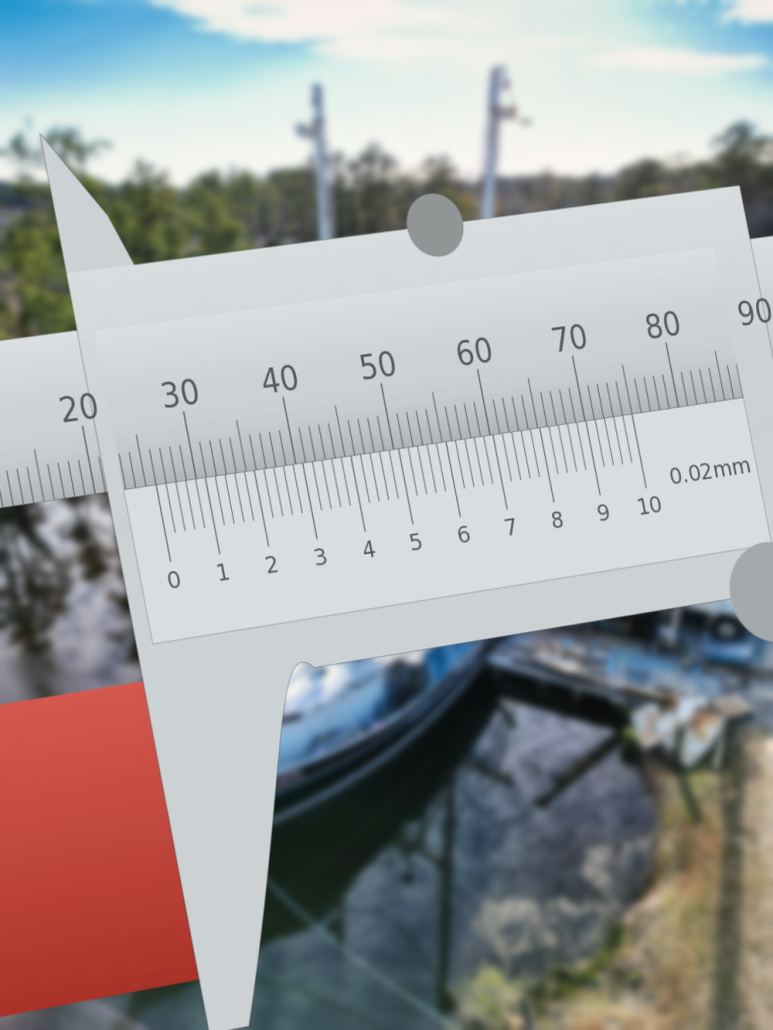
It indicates 26.0 mm
